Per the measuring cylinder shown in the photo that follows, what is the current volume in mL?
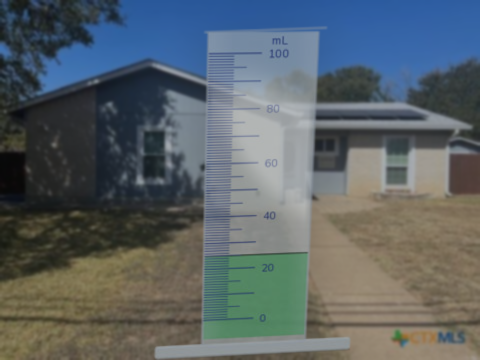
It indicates 25 mL
